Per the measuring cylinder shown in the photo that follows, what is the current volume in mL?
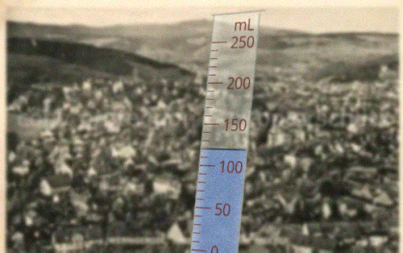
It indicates 120 mL
